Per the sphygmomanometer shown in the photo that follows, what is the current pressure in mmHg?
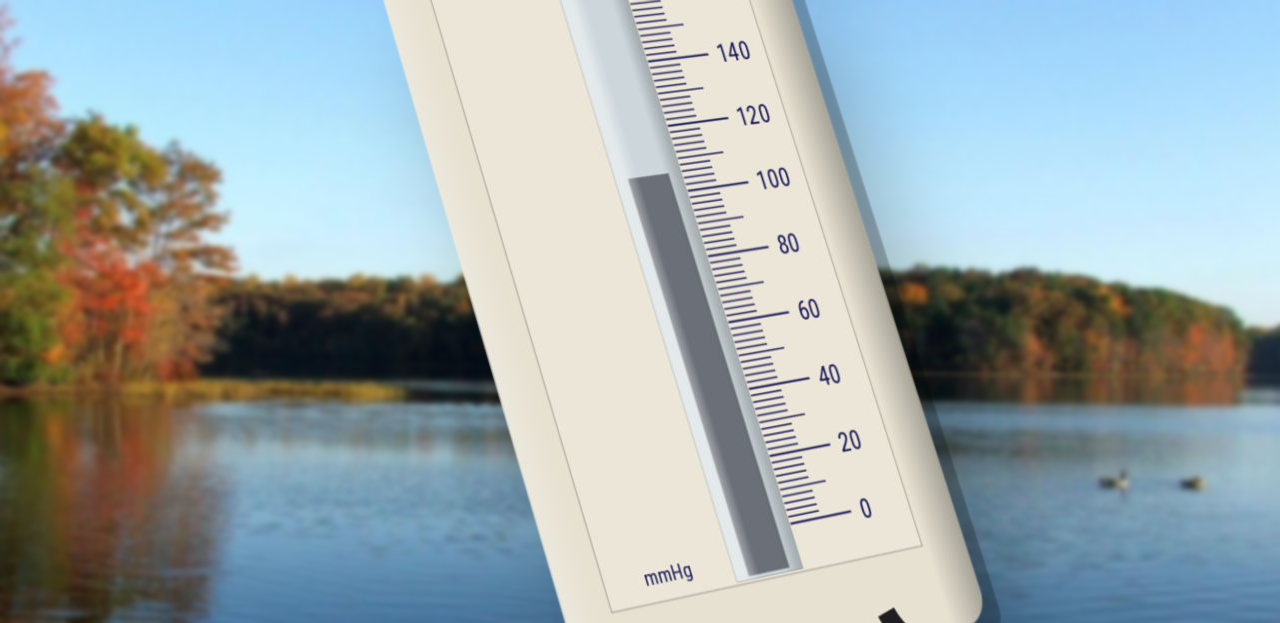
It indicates 106 mmHg
